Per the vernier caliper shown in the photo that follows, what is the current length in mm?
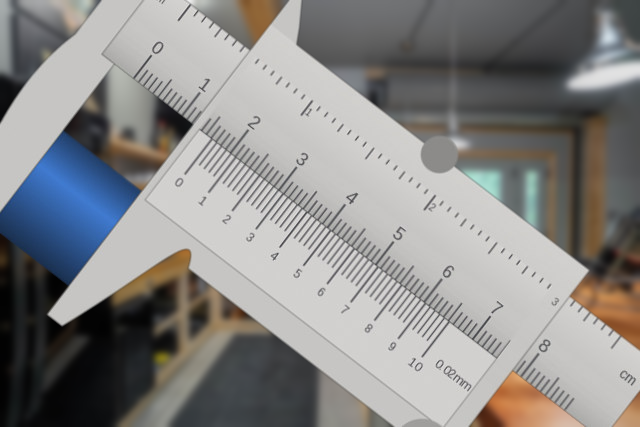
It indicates 16.2 mm
